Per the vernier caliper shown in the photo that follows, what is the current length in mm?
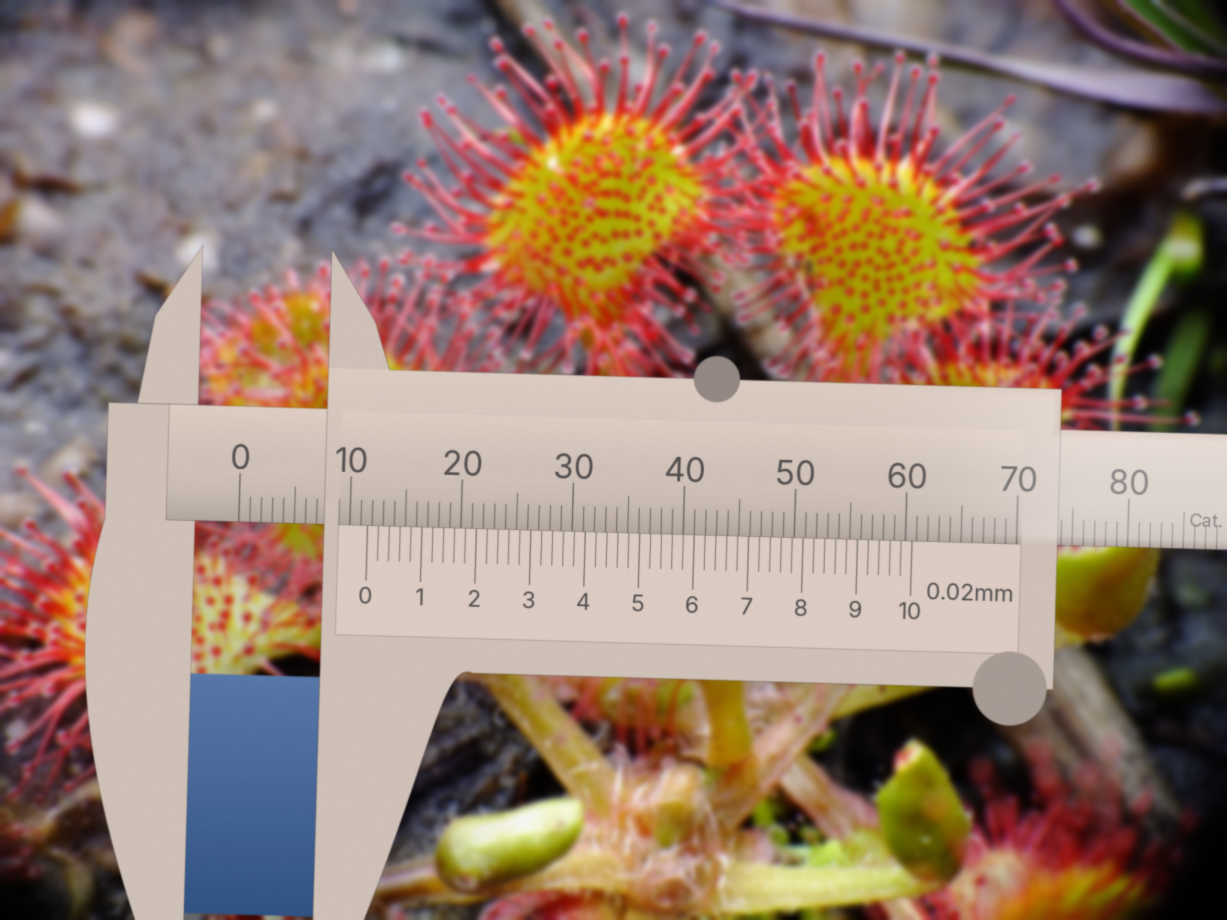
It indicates 11.6 mm
